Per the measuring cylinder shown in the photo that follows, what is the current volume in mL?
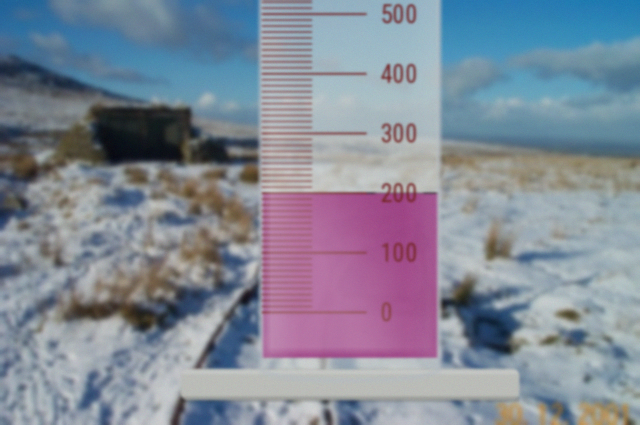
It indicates 200 mL
